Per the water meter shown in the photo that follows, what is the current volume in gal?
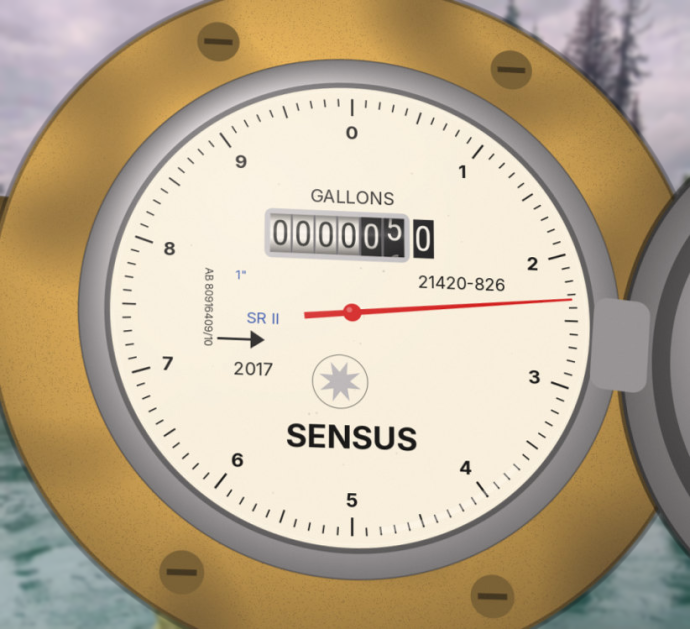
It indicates 52.3 gal
